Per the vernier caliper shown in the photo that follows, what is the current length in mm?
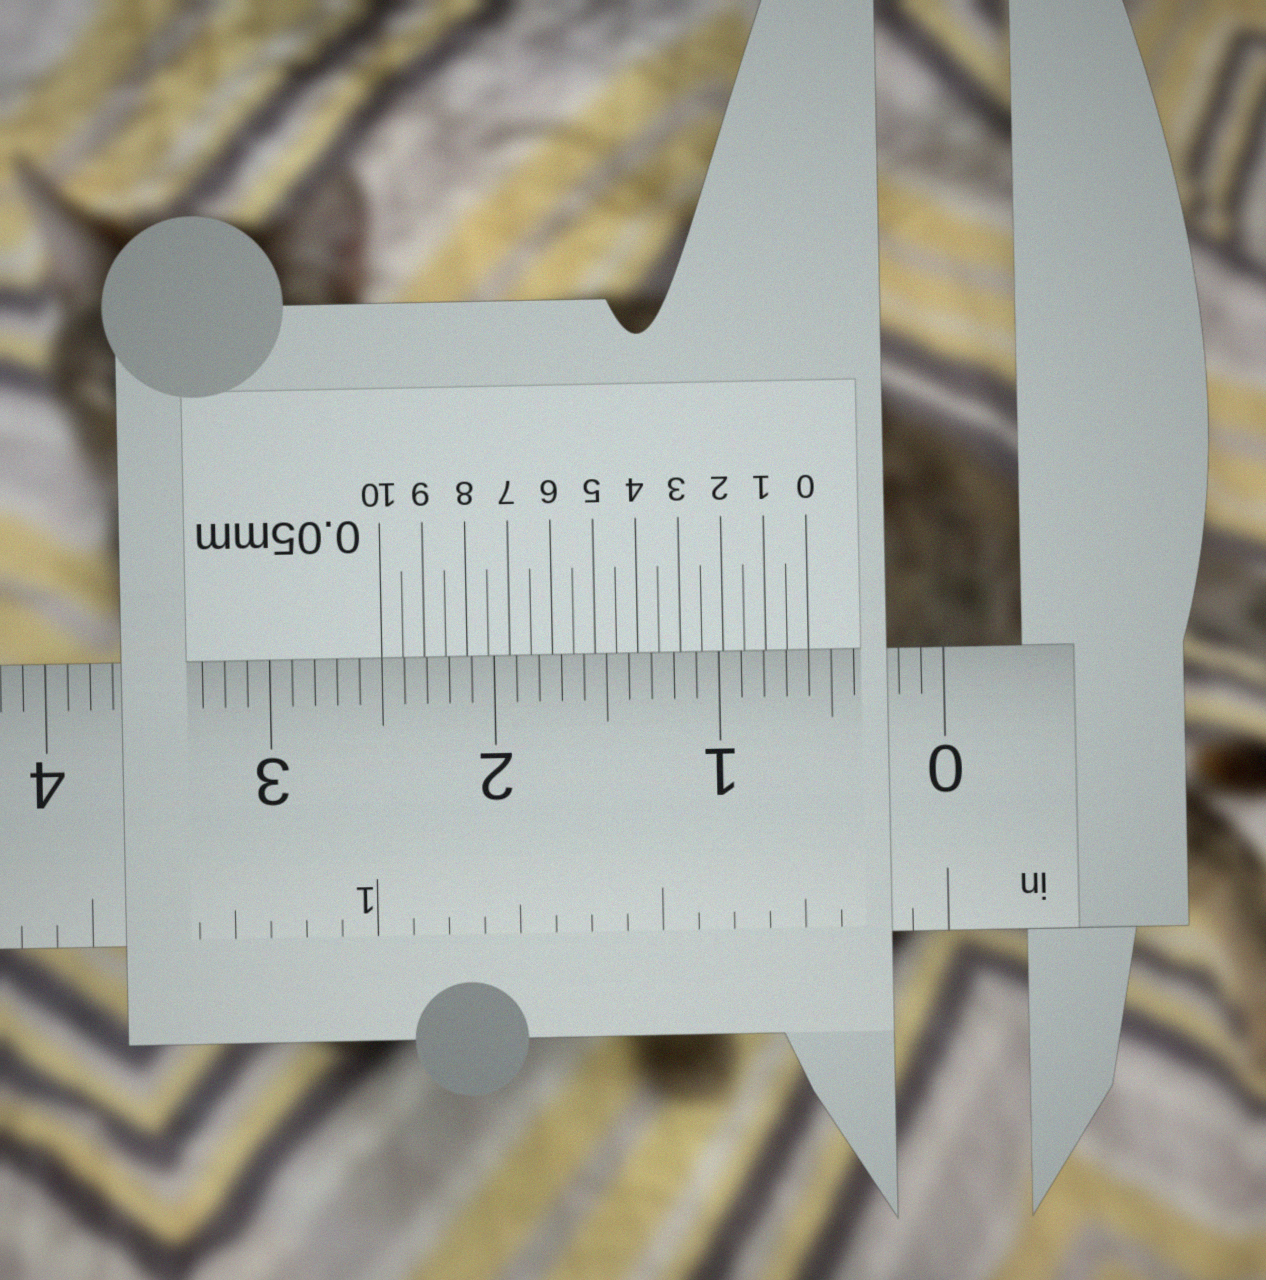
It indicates 6.0 mm
